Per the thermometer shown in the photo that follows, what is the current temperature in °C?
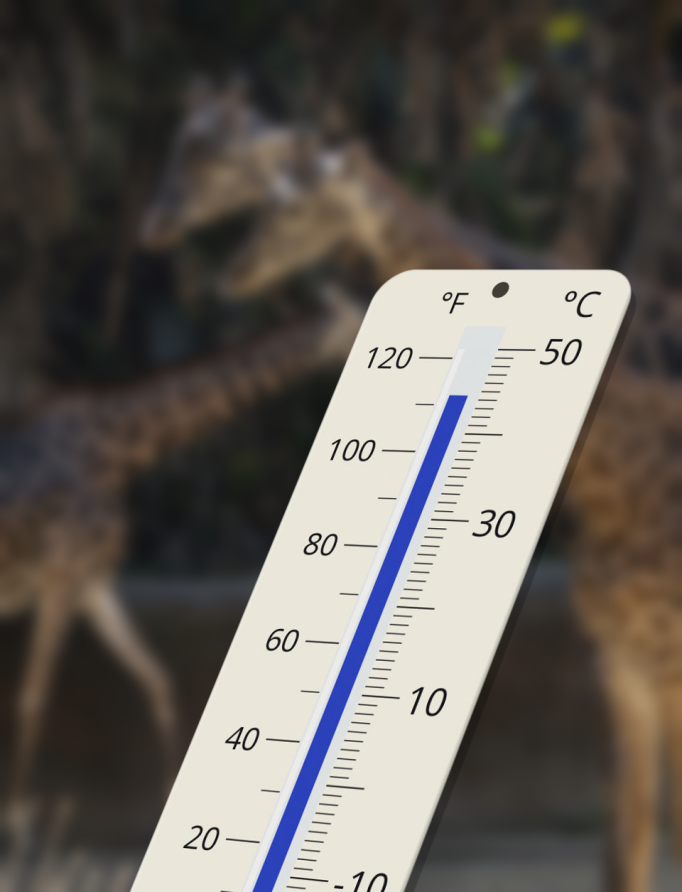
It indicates 44.5 °C
